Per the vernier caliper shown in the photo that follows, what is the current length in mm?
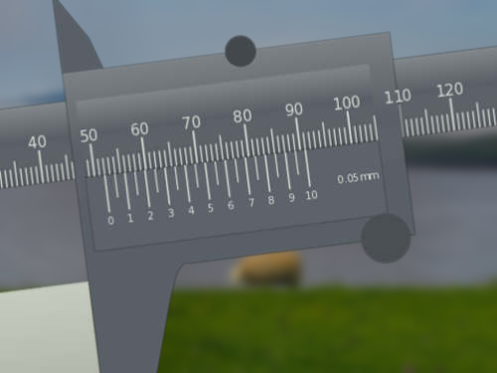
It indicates 52.0 mm
